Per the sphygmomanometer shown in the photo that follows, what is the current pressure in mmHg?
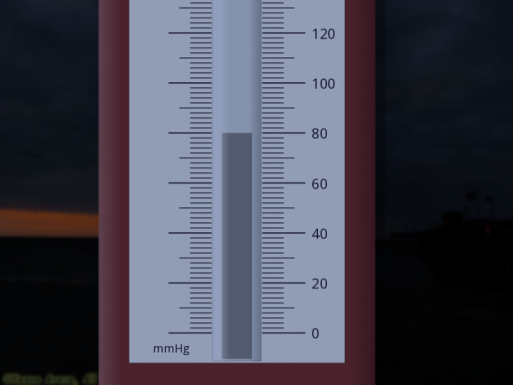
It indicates 80 mmHg
